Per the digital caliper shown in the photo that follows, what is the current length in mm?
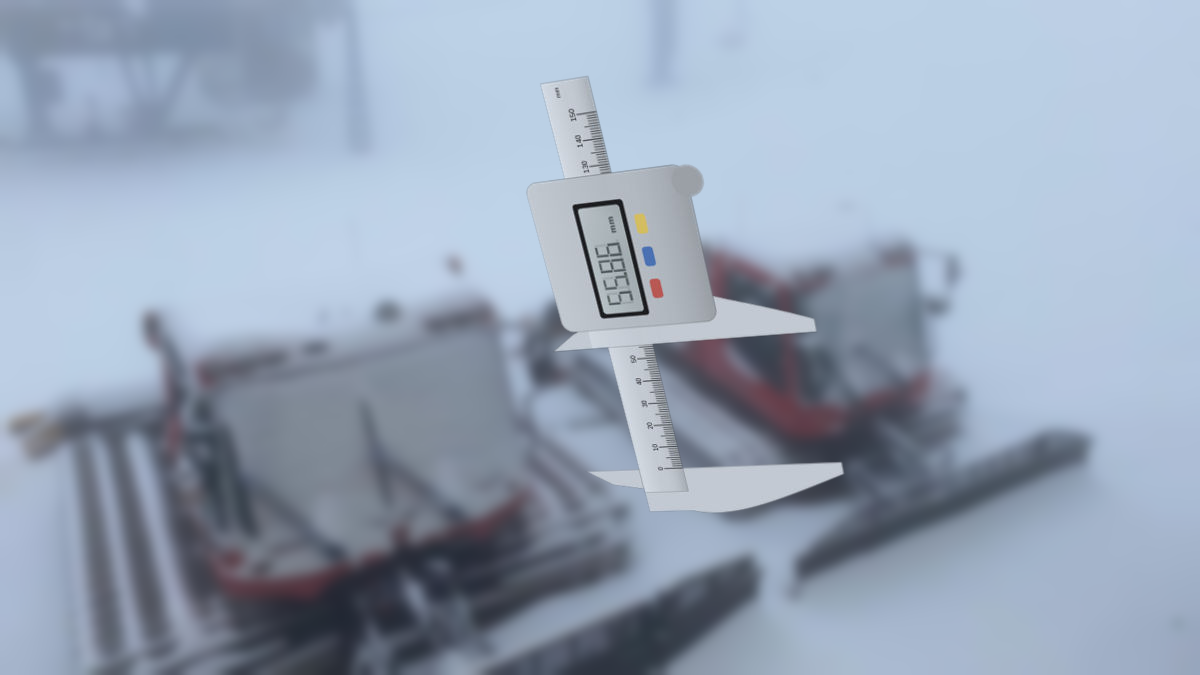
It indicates 55.86 mm
